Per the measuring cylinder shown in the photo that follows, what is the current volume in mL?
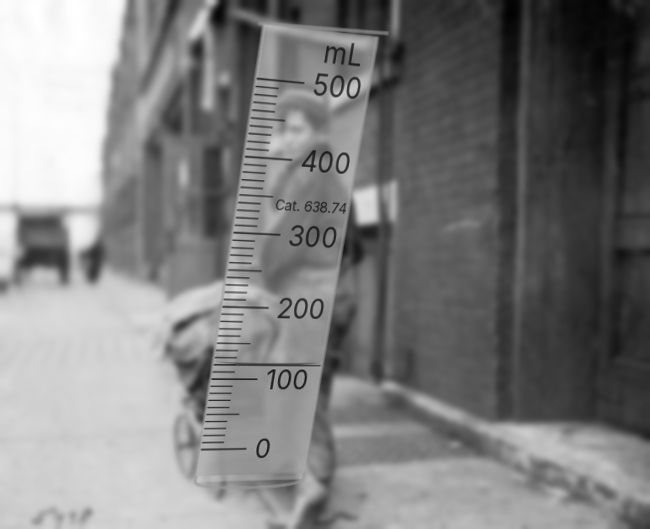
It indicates 120 mL
